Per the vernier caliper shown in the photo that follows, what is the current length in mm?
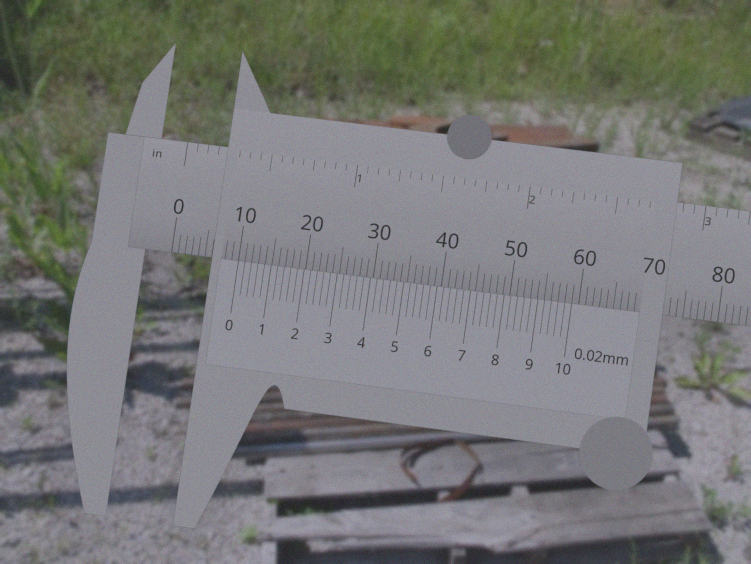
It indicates 10.0 mm
